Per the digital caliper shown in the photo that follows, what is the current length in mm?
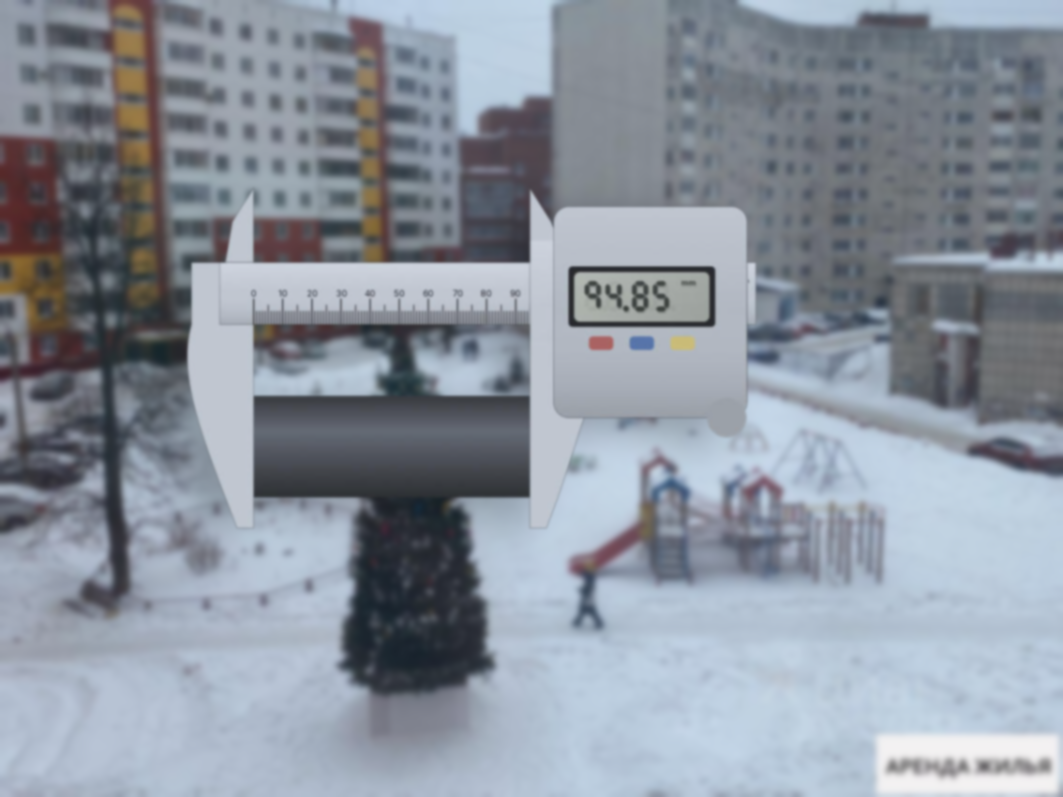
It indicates 94.85 mm
